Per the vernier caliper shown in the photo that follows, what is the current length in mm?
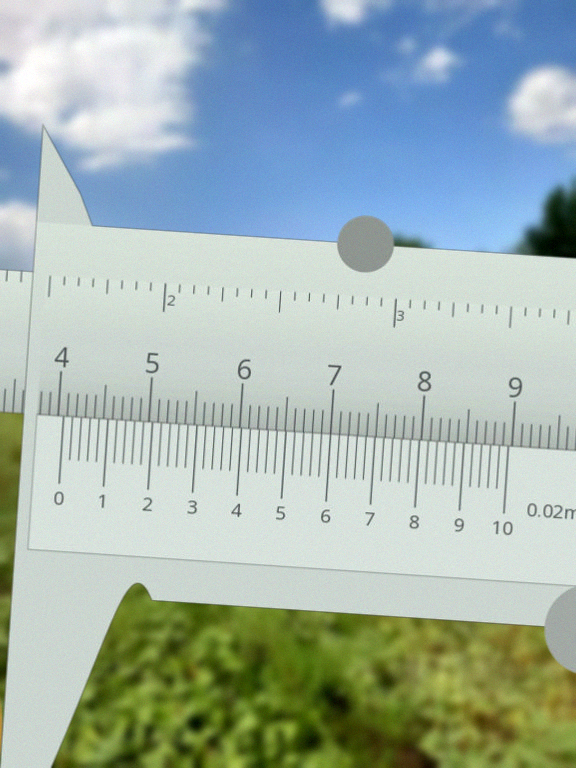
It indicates 40.6 mm
